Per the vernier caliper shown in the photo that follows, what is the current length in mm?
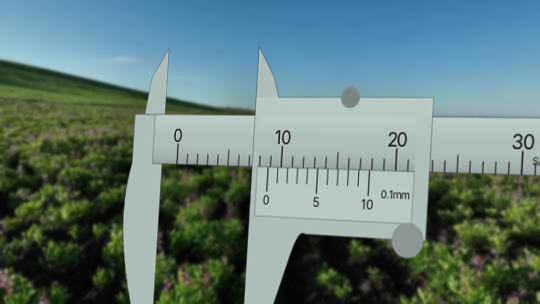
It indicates 8.8 mm
